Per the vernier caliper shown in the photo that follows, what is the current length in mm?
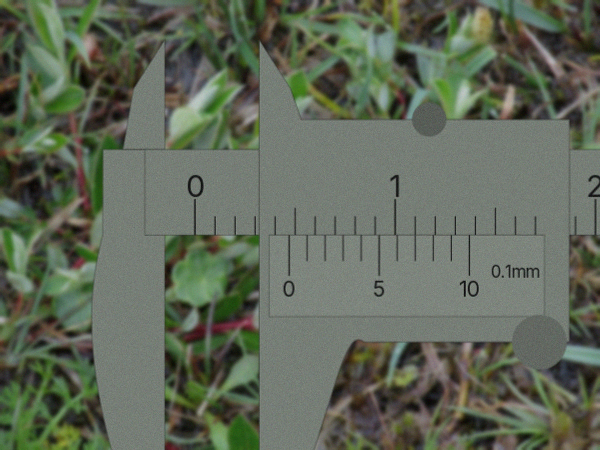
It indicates 4.7 mm
